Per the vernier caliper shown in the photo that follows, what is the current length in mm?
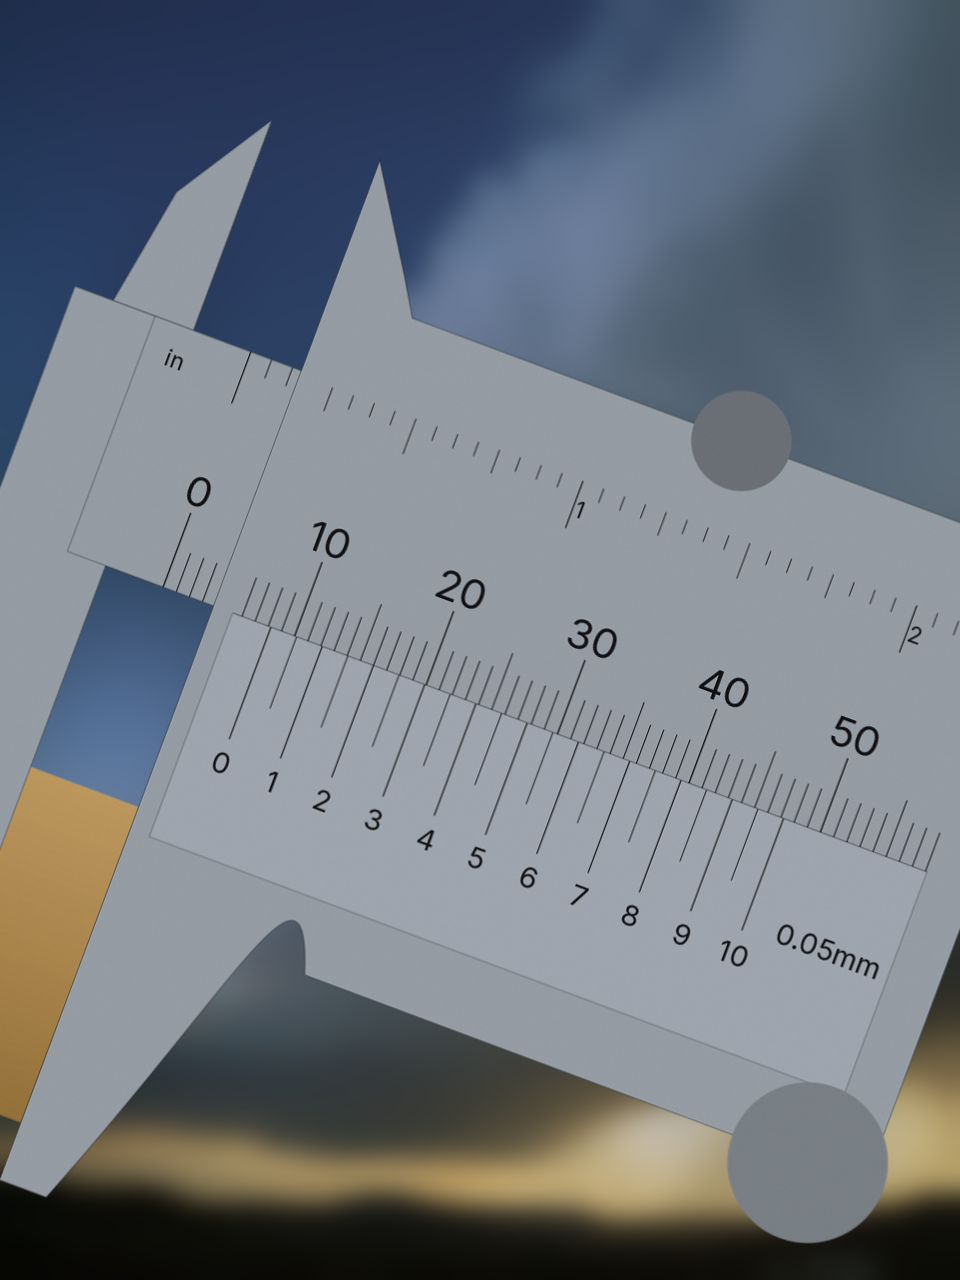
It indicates 8.2 mm
